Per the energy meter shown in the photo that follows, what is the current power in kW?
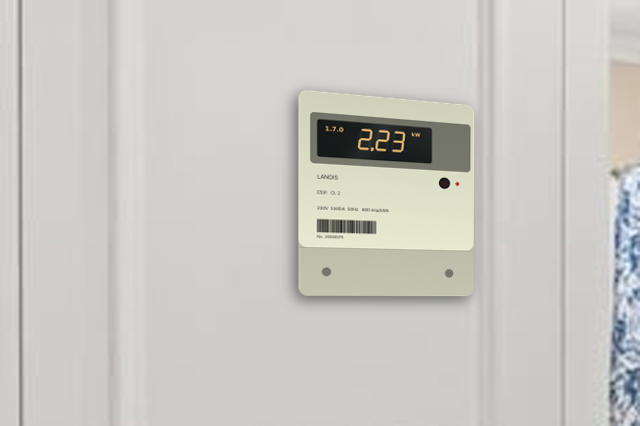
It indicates 2.23 kW
